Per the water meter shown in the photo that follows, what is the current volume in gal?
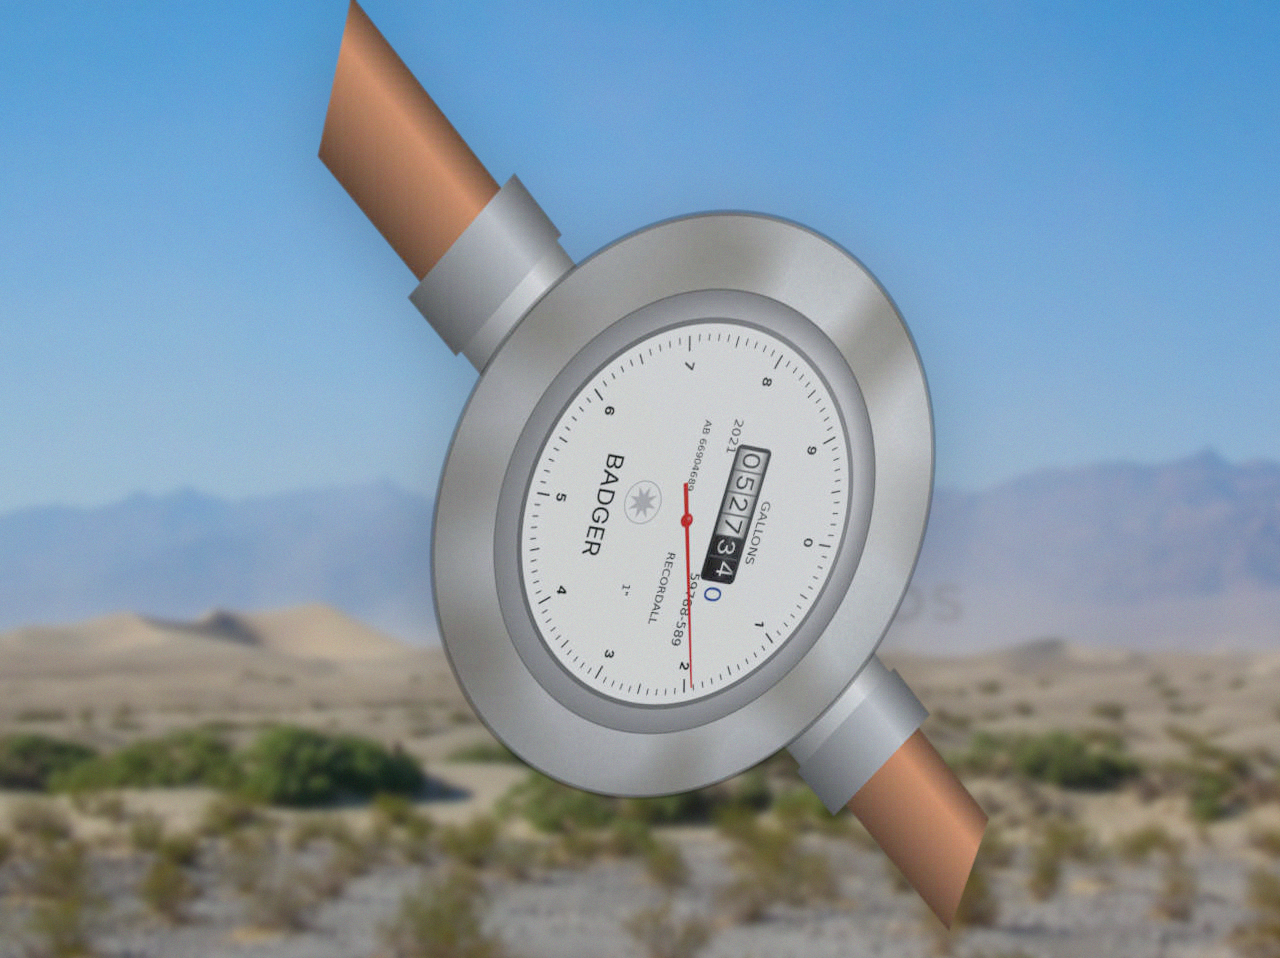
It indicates 527341.9 gal
